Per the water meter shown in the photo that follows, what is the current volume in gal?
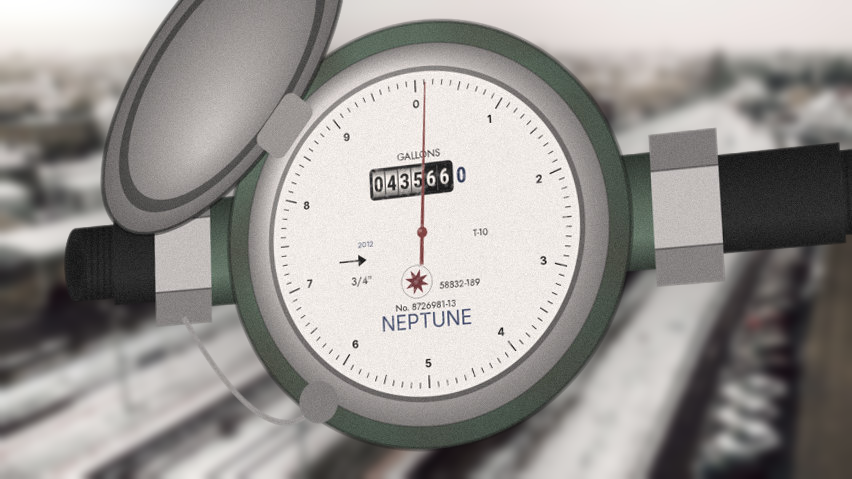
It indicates 435660.1 gal
